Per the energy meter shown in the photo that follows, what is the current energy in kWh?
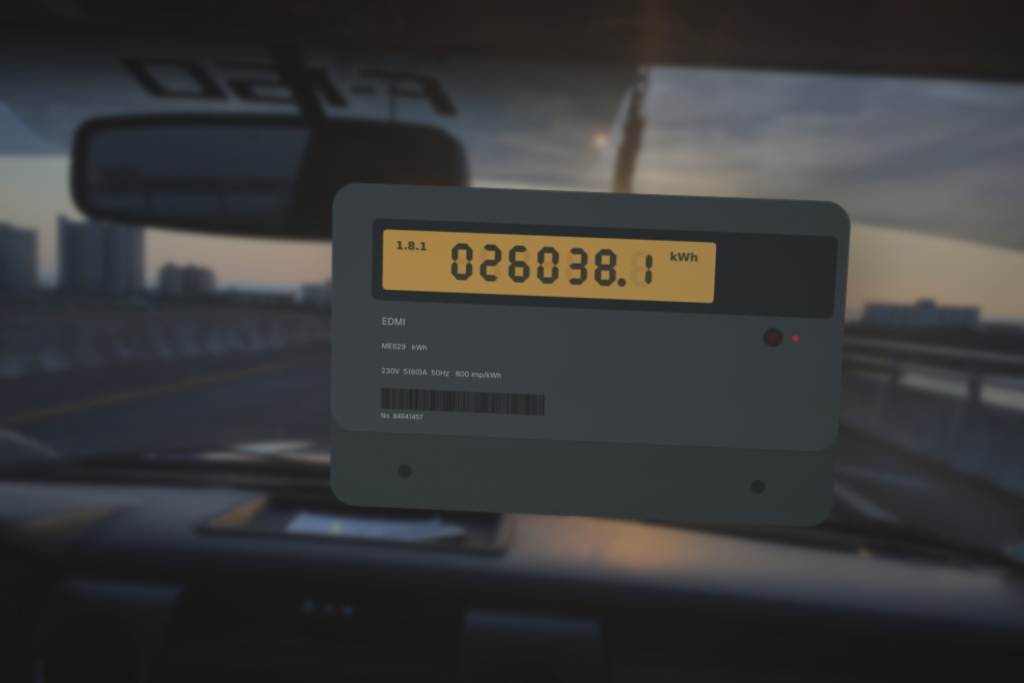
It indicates 26038.1 kWh
